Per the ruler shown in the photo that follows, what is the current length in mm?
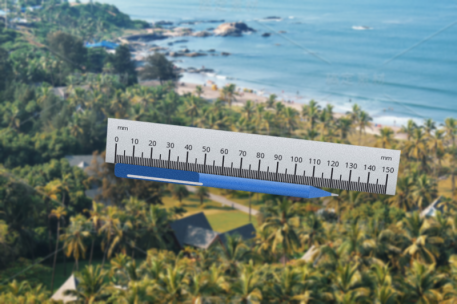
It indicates 125 mm
